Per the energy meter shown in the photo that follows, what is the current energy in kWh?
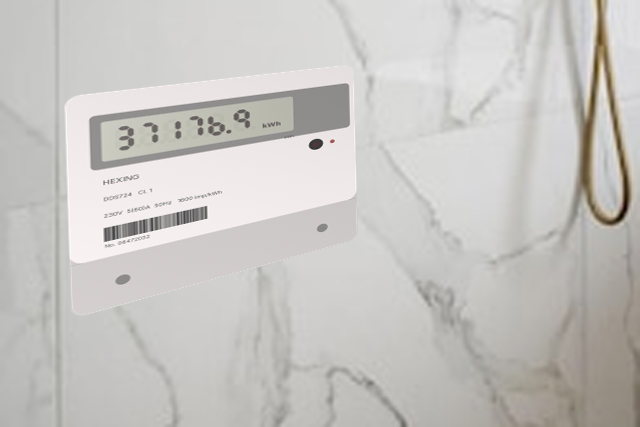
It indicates 37176.9 kWh
